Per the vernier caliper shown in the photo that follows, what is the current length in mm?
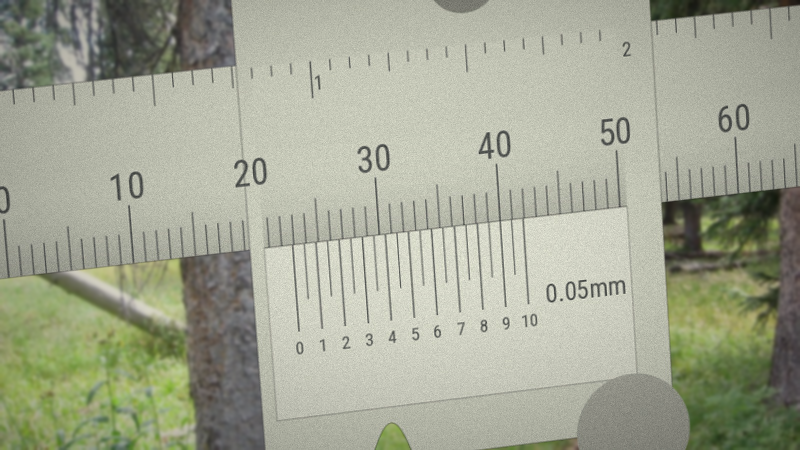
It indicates 22.9 mm
